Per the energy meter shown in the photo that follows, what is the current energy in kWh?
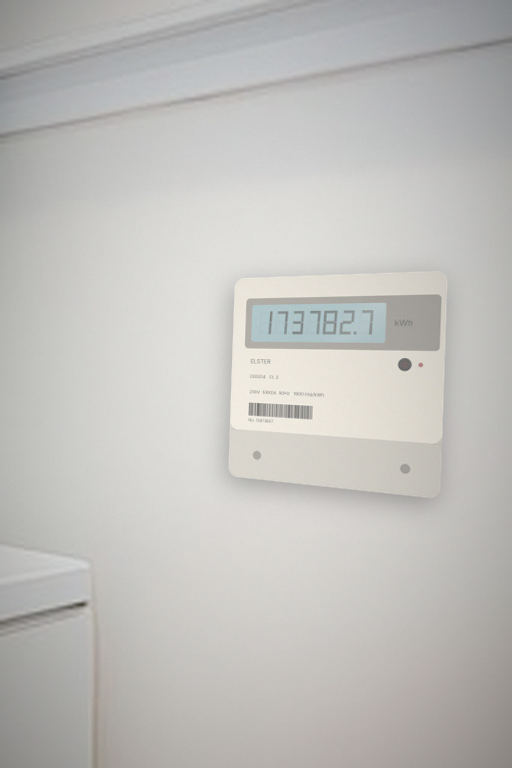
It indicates 173782.7 kWh
